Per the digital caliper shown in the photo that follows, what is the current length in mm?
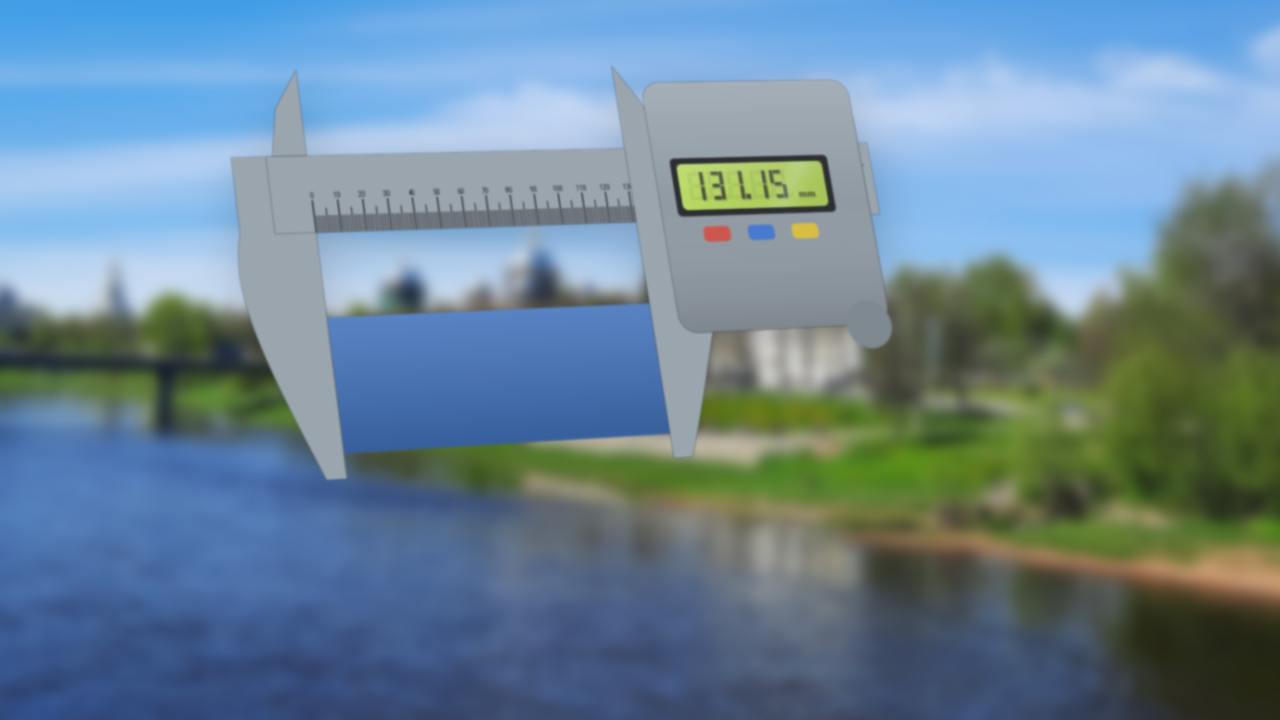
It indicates 131.15 mm
